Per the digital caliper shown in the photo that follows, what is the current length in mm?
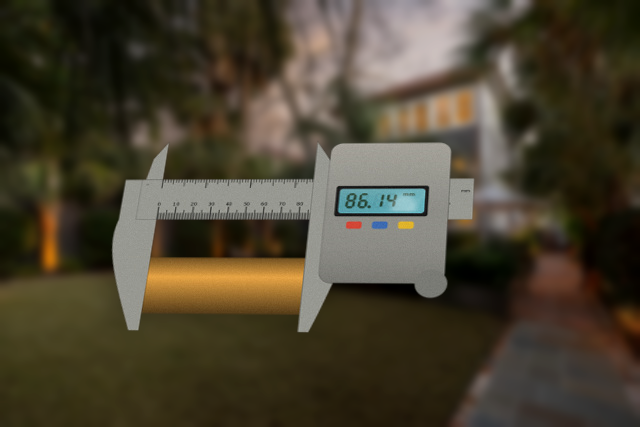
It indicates 86.14 mm
